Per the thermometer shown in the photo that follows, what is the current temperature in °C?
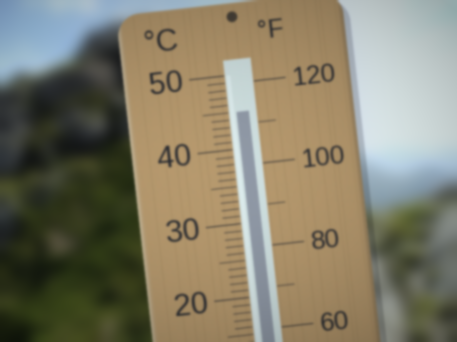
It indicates 45 °C
